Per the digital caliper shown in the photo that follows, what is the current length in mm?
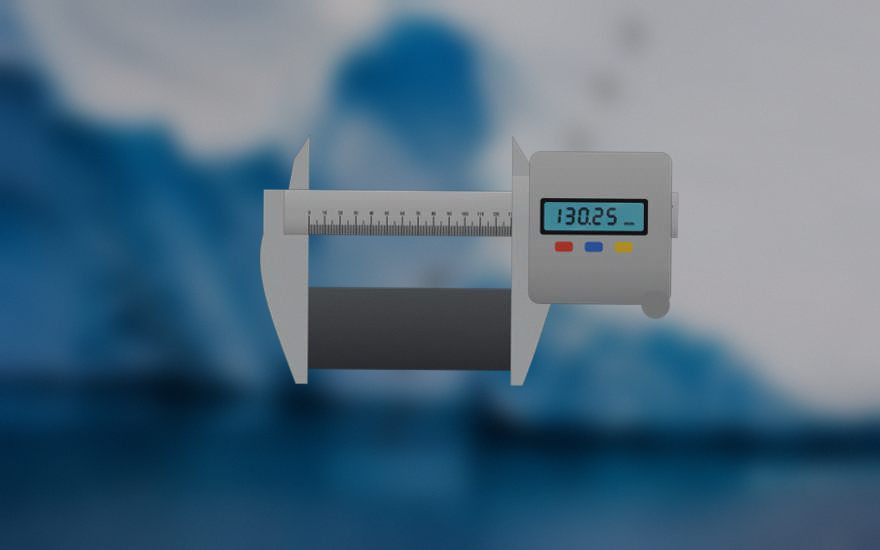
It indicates 130.25 mm
